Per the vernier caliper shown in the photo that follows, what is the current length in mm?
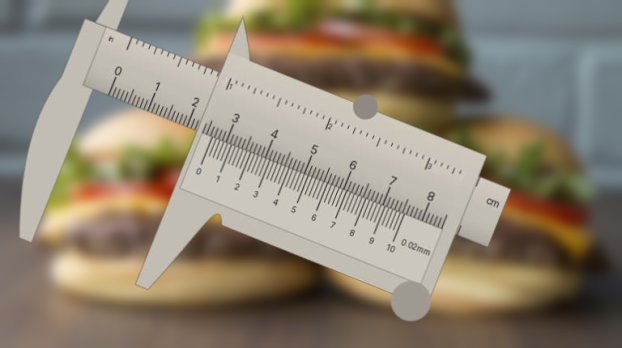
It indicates 26.5 mm
